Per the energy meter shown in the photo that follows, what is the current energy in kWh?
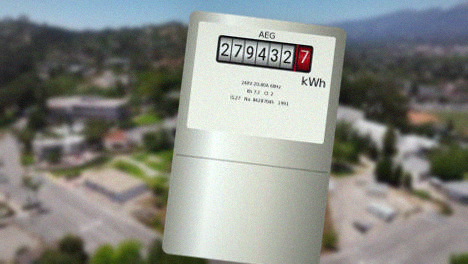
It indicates 279432.7 kWh
